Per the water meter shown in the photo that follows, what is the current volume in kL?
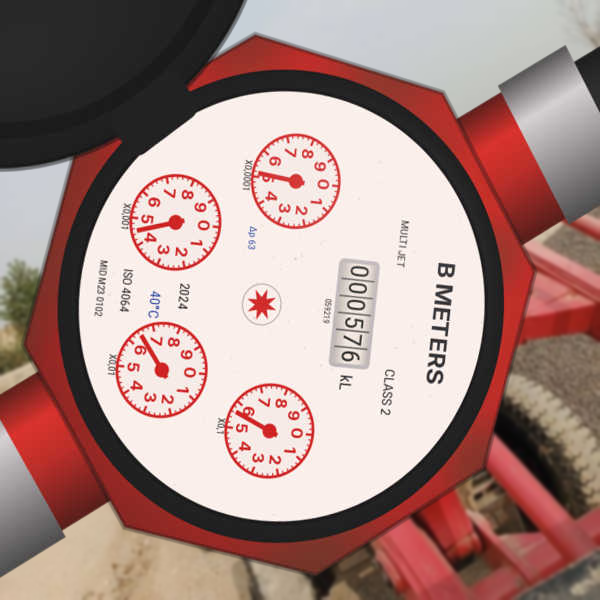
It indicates 576.5645 kL
